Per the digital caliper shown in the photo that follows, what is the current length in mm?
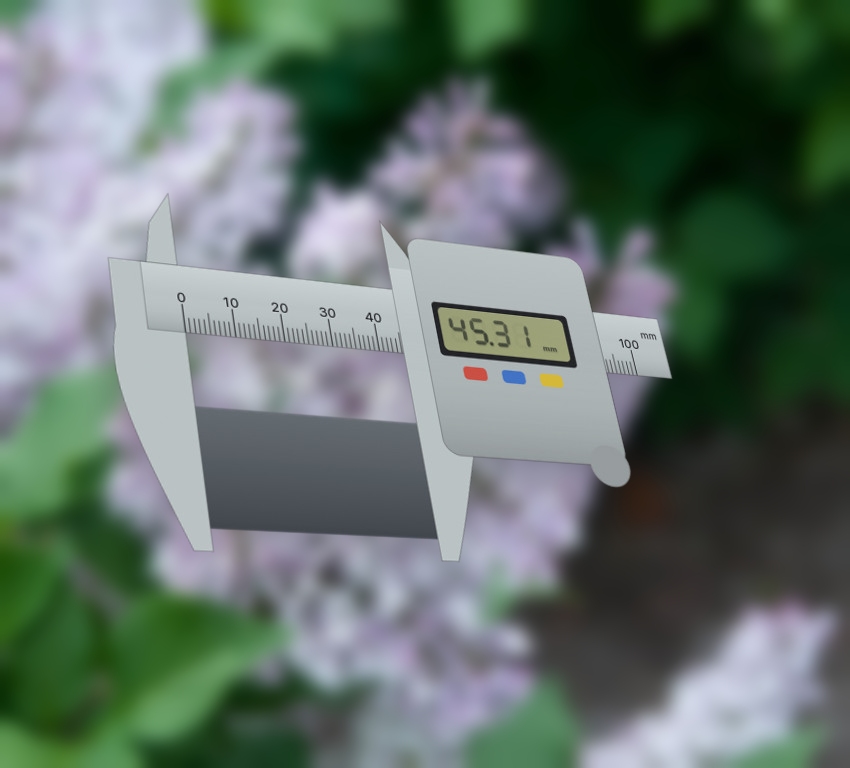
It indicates 45.31 mm
